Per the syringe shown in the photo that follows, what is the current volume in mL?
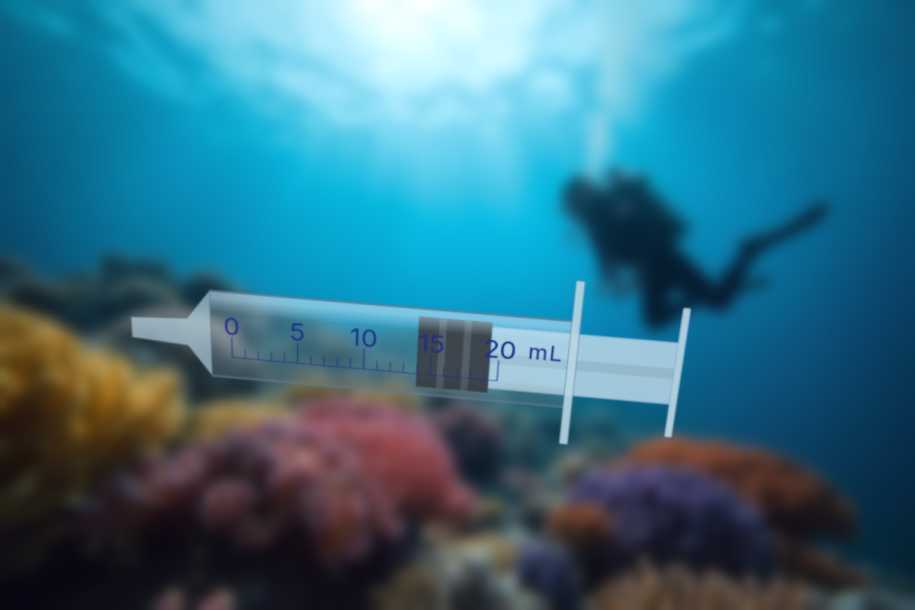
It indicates 14 mL
